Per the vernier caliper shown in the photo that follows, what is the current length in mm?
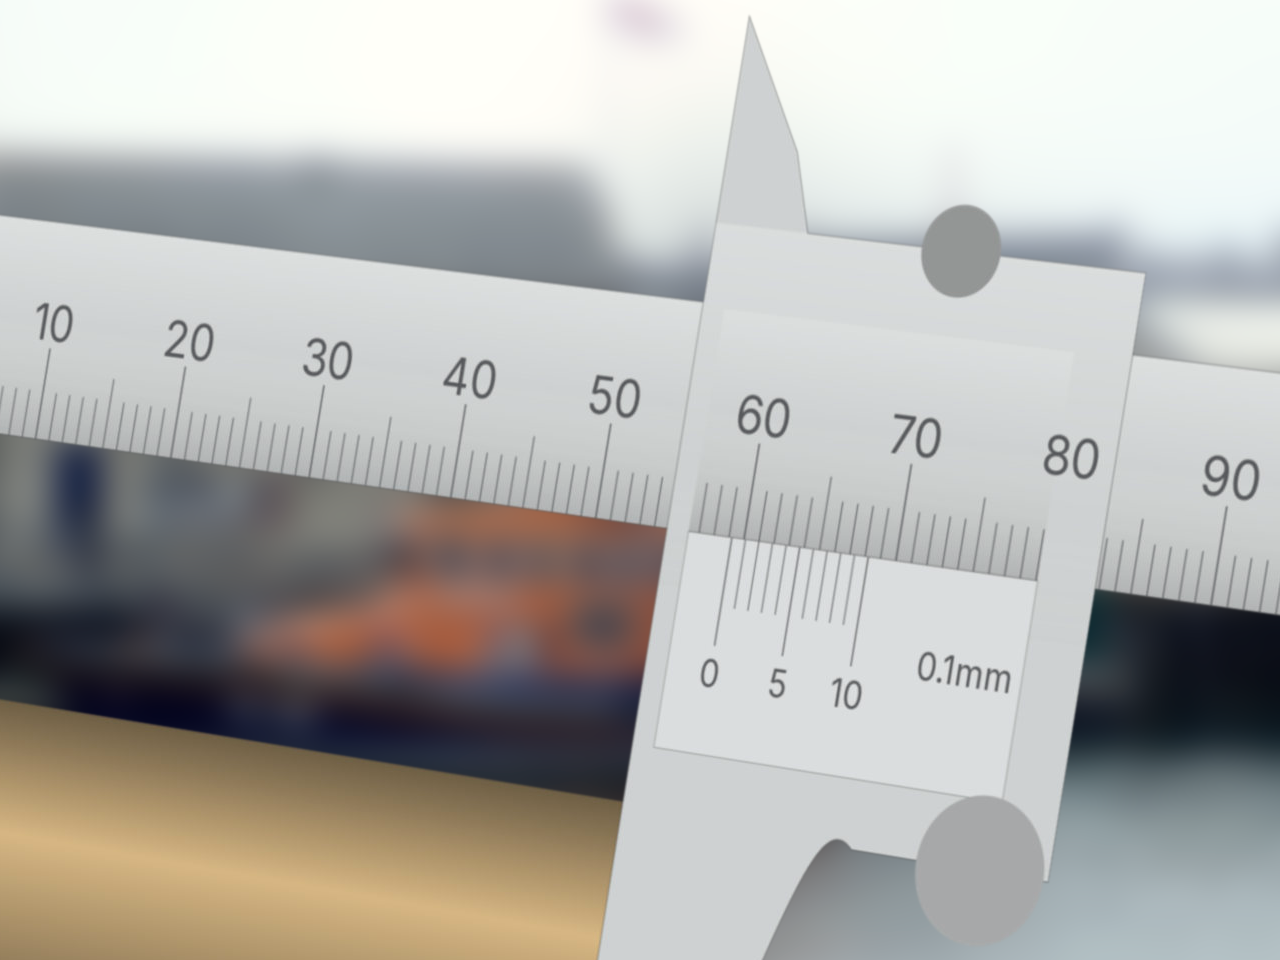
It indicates 59.2 mm
